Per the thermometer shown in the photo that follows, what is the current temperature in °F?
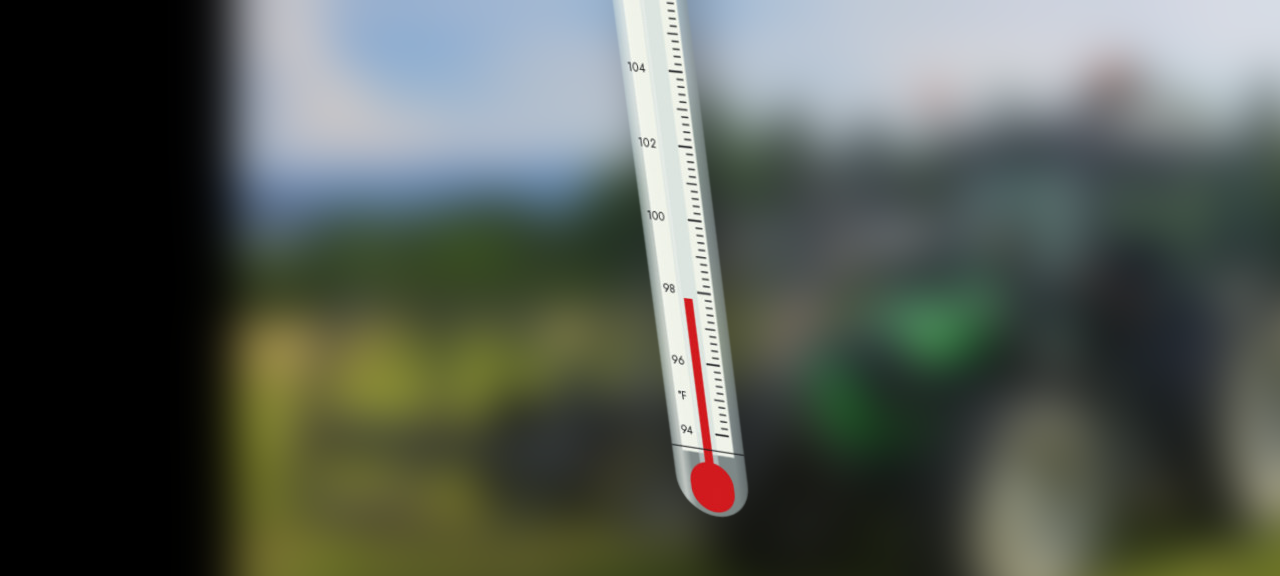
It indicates 97.8 °F
